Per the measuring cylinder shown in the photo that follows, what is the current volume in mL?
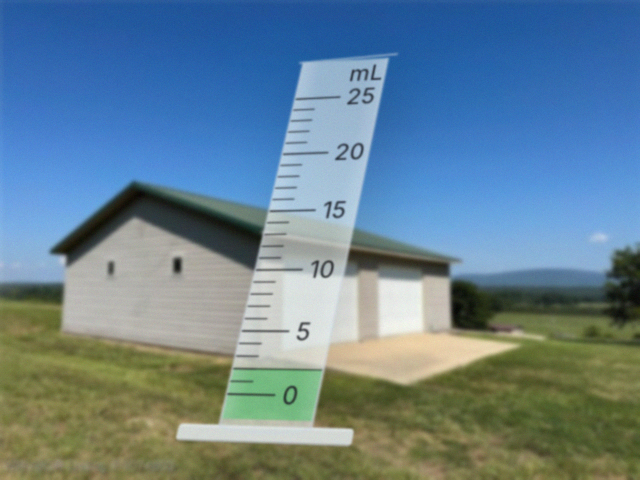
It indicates 2 mL
